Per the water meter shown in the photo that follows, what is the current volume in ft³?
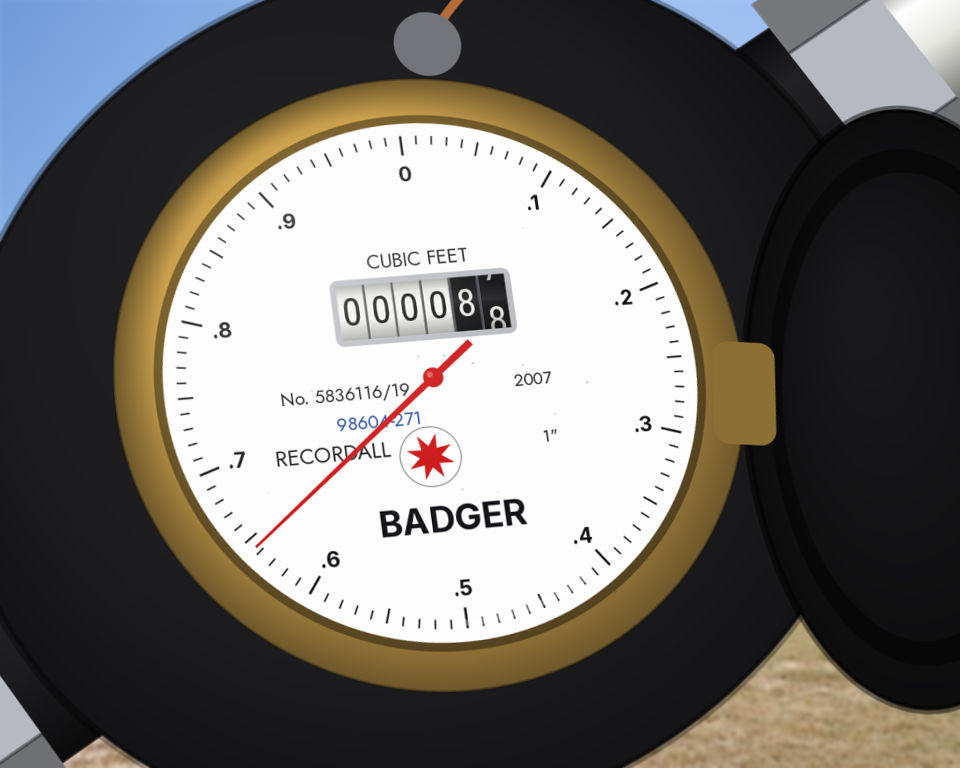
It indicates 87.64 ft³
